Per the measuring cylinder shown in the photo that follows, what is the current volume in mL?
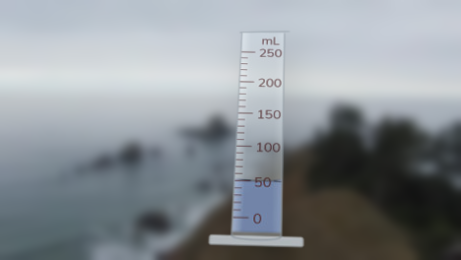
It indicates 50 mL
